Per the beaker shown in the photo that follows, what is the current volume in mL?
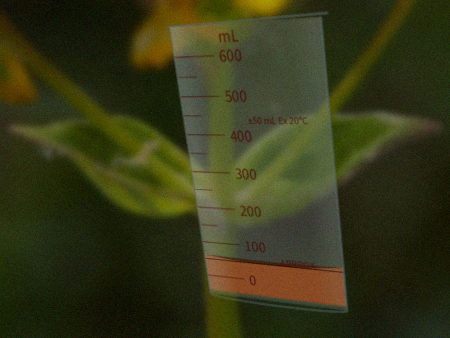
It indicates 50 mL
